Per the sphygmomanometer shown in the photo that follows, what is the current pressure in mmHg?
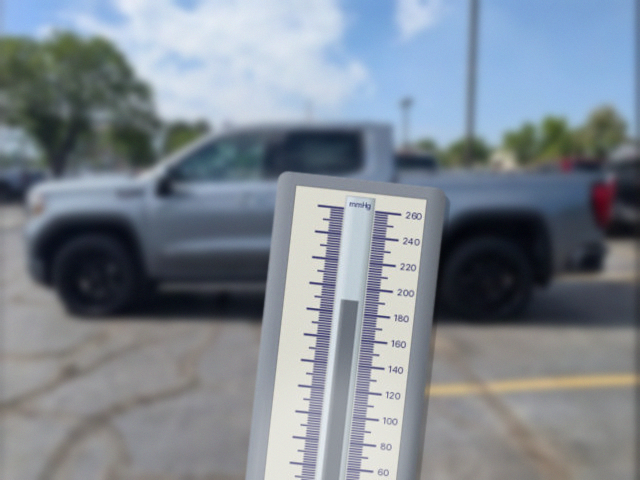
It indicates 190 mmHg
